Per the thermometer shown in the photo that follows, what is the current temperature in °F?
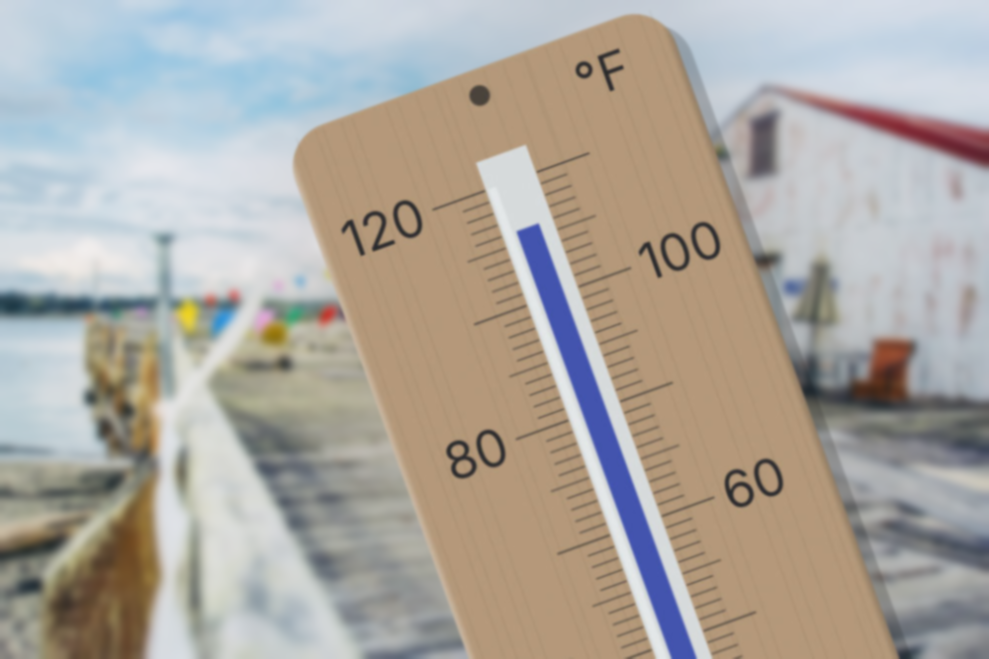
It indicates 112 °F
